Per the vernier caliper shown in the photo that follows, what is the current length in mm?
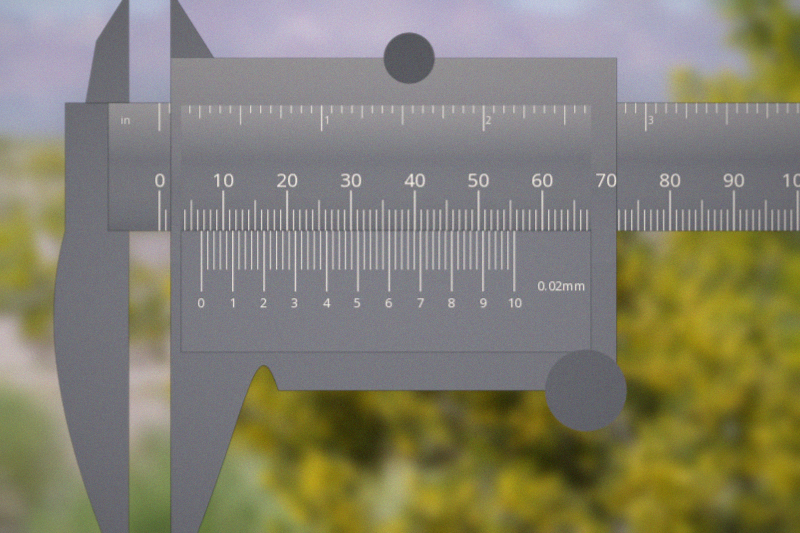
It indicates 6.6 mm
